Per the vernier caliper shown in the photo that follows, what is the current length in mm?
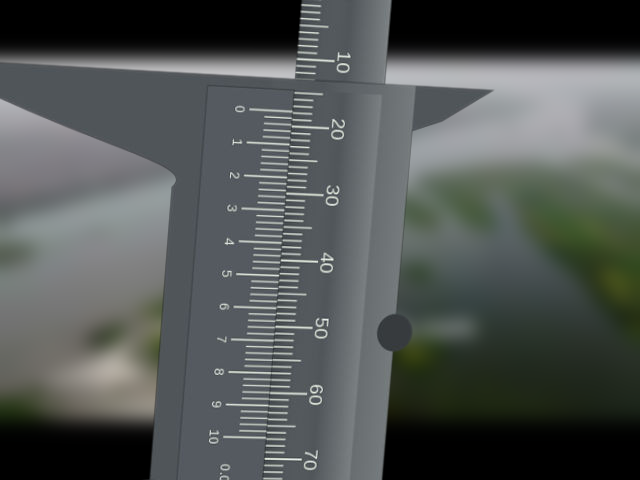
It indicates 17.8 mm
